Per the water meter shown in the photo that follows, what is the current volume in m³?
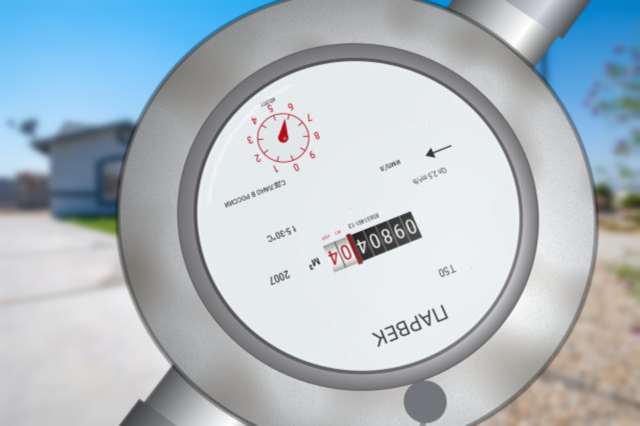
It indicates 9804.045 m³
